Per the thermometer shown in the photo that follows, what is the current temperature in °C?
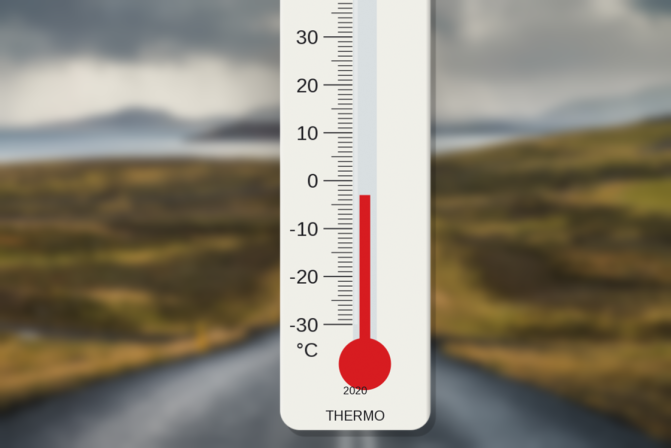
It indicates -3 °C
